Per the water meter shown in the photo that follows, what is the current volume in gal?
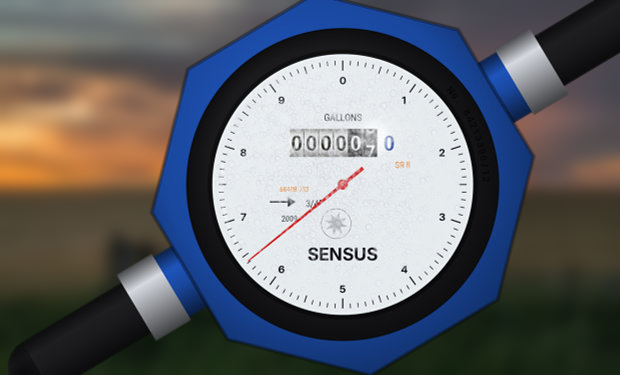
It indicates 66.4 gal
